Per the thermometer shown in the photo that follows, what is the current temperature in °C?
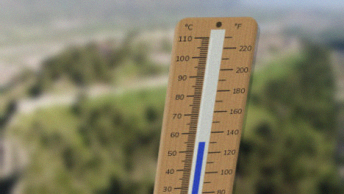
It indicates 55 °C
